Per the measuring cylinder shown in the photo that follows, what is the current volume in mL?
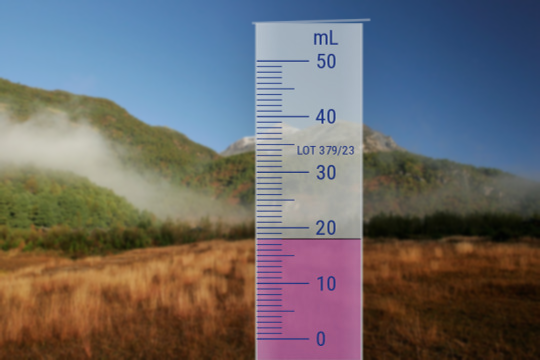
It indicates 18 mL
